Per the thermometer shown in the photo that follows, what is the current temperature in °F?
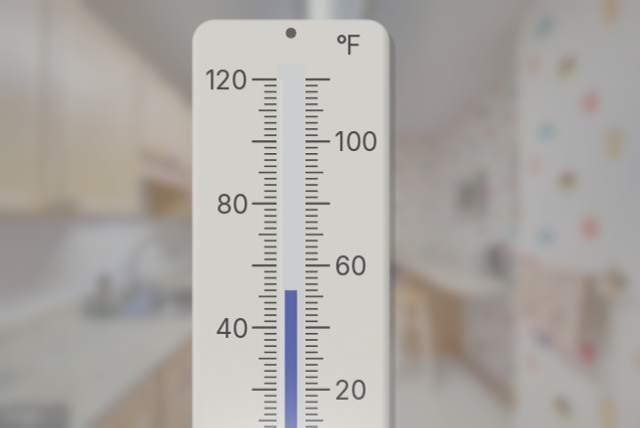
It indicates 52 °F
